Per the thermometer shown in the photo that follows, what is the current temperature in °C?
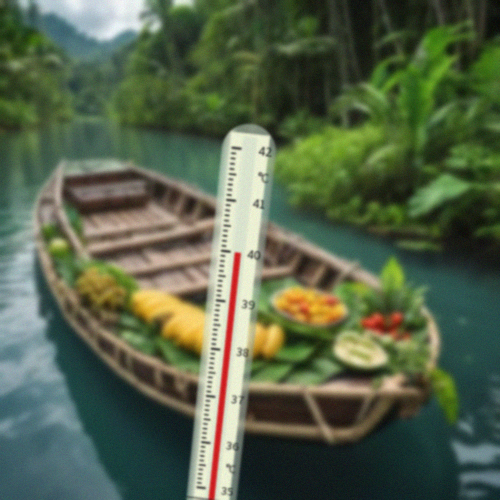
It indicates 40 °C
